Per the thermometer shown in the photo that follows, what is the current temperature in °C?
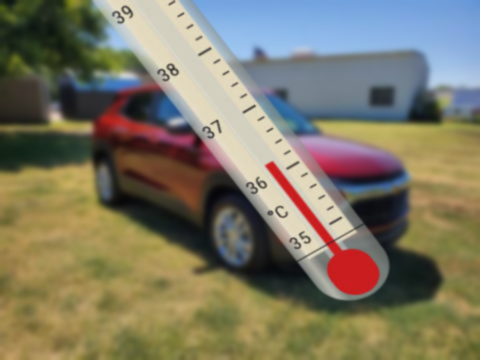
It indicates 36.2 °C
